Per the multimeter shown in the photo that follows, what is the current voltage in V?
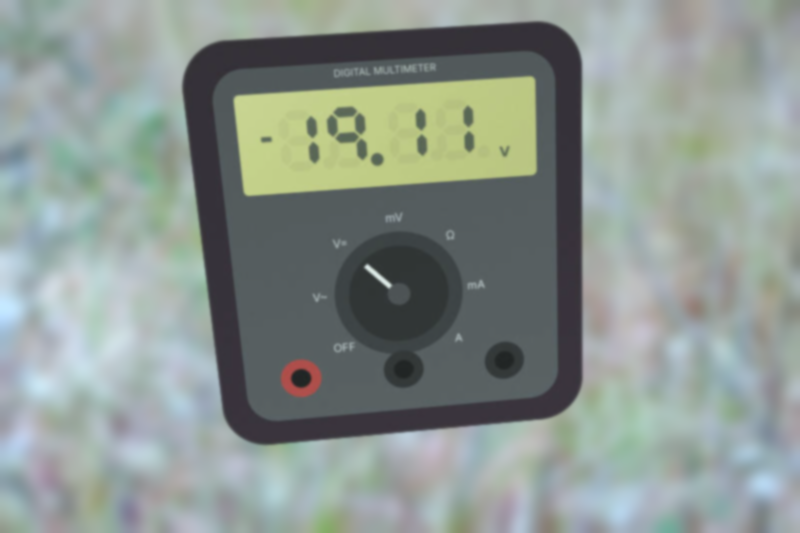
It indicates -19.11 V
